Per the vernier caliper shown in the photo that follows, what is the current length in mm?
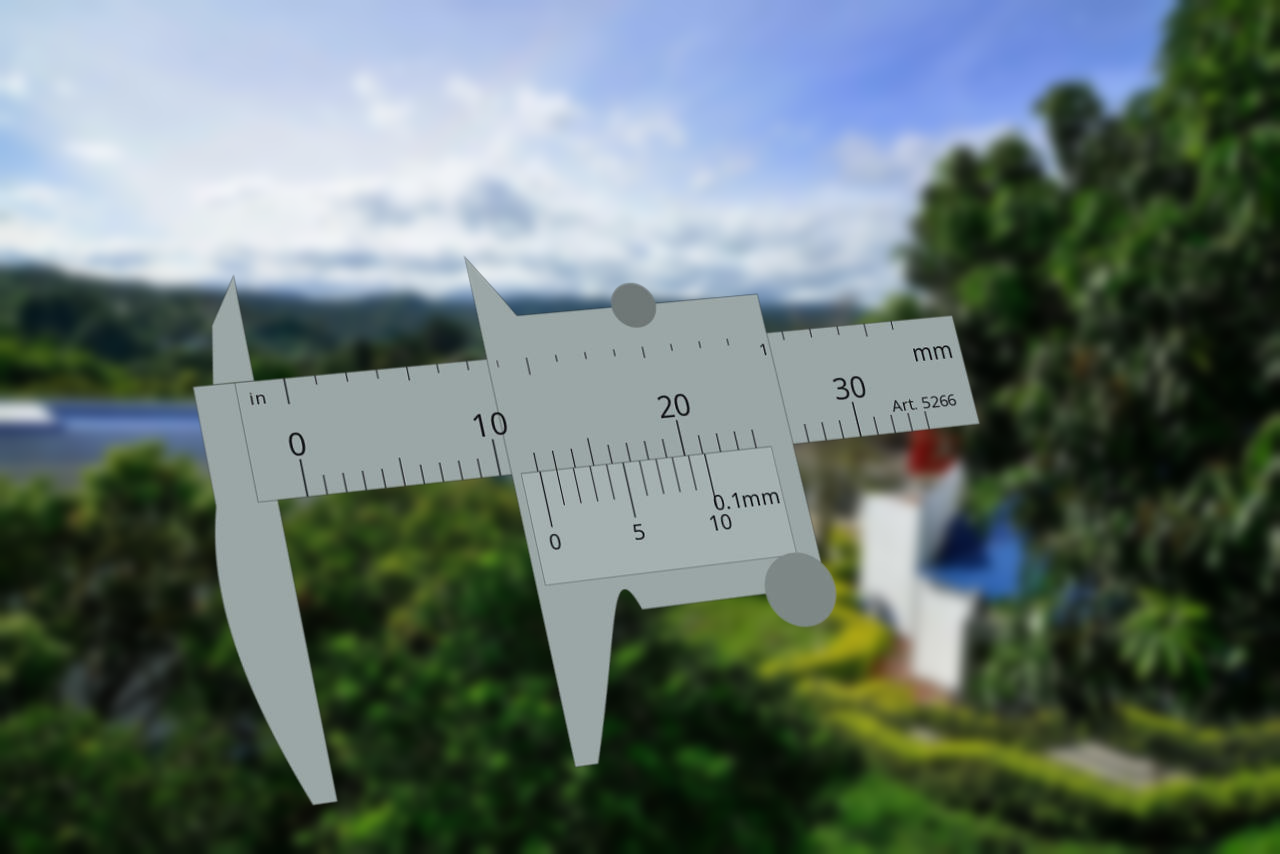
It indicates 12.1 mm
